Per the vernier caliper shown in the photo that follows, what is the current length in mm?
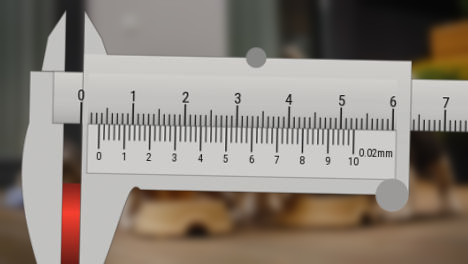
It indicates 3.5 mm
